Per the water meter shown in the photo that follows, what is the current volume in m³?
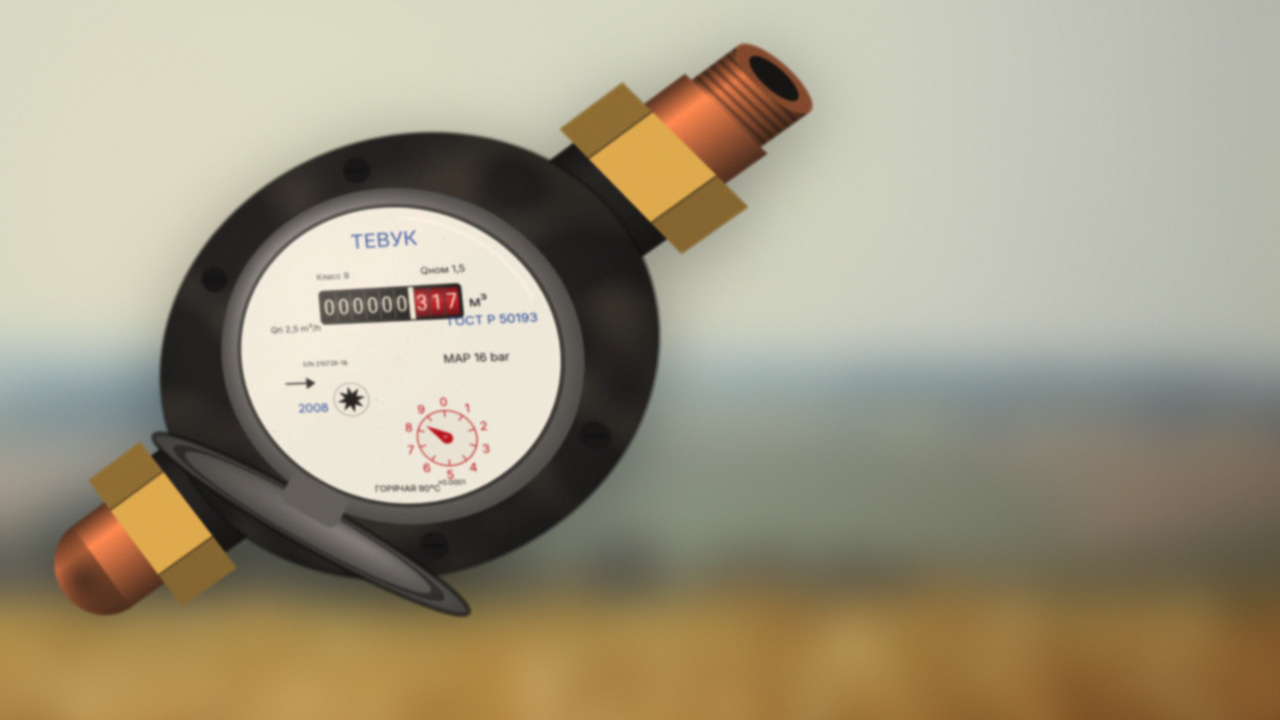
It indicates 0.3178 m³
